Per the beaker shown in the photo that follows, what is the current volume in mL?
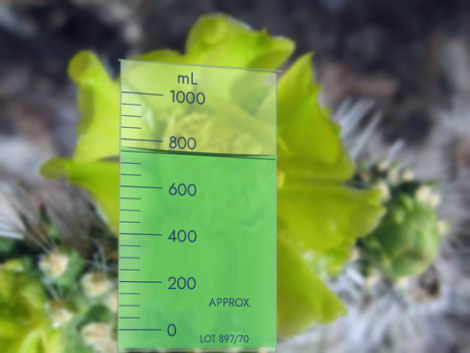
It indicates 750 mL
